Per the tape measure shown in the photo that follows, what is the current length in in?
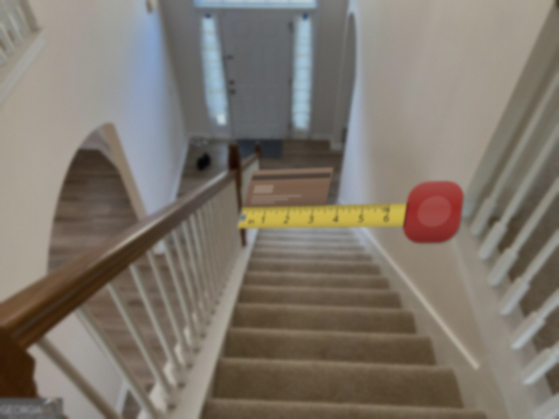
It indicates 3.5 in
